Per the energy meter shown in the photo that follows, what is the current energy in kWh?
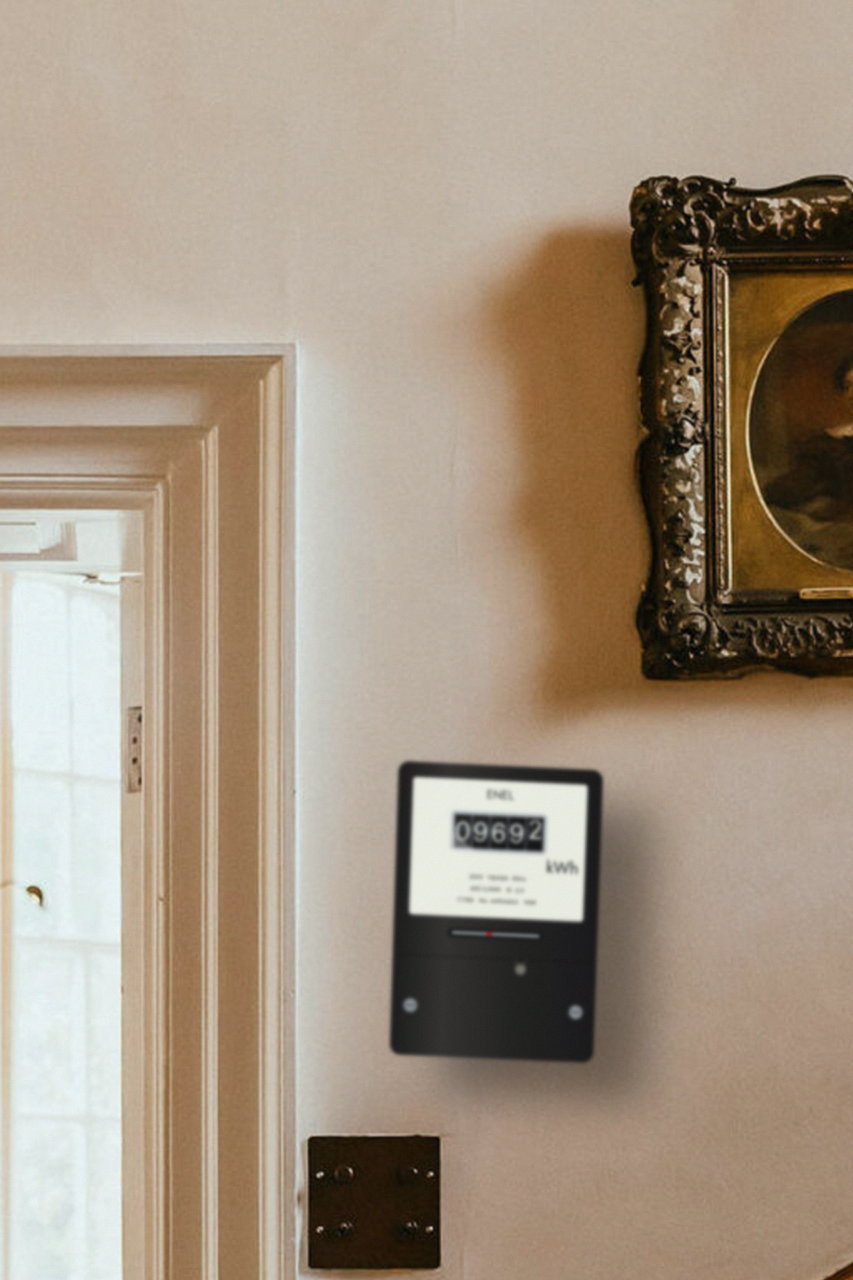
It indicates 9692 kWh
